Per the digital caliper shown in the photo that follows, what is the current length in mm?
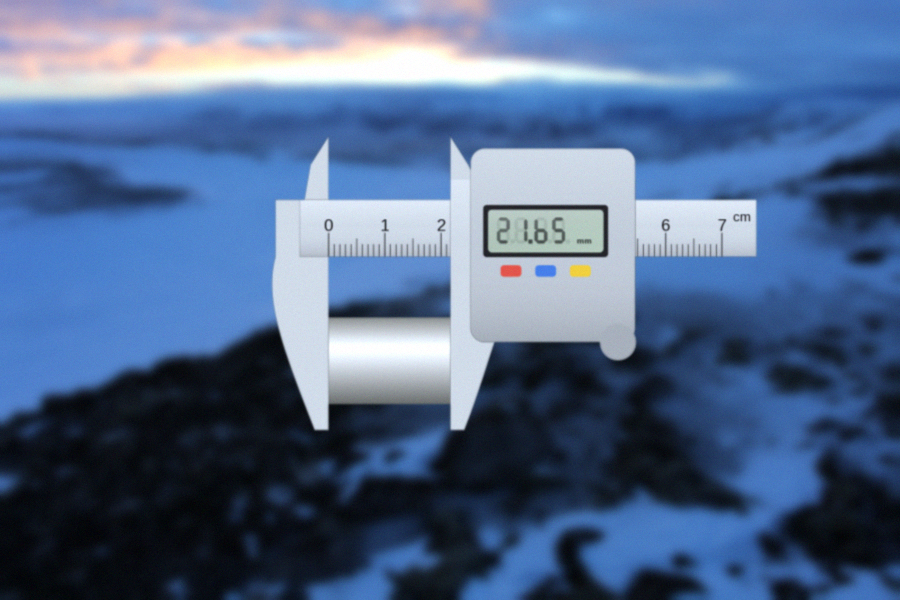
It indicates 21.65 mm
